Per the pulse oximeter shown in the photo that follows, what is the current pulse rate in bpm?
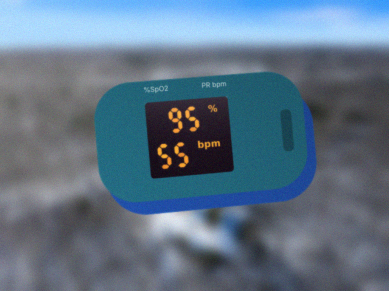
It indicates 55 bpm
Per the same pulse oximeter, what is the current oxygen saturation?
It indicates 95 %
